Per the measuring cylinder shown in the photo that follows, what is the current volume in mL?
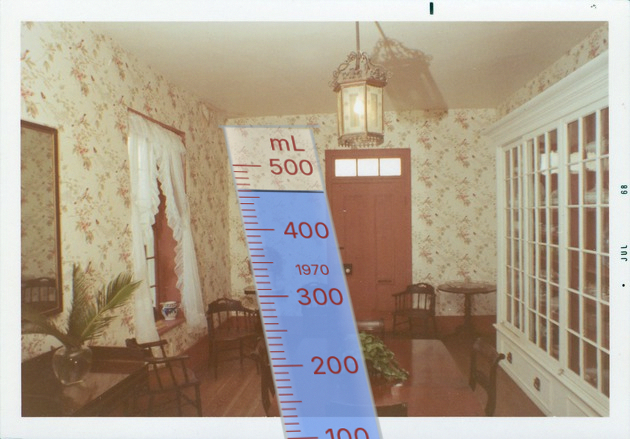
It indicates 460 mL
